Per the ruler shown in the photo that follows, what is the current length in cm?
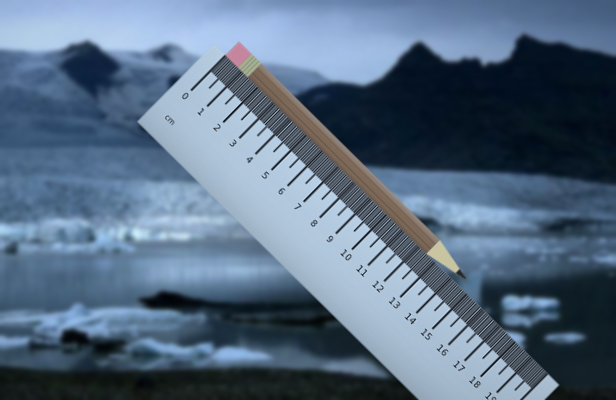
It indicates 14.5 cm
